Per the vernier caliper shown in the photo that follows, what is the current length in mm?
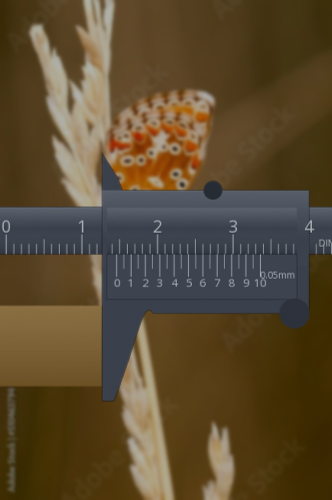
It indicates 14.6 mm
